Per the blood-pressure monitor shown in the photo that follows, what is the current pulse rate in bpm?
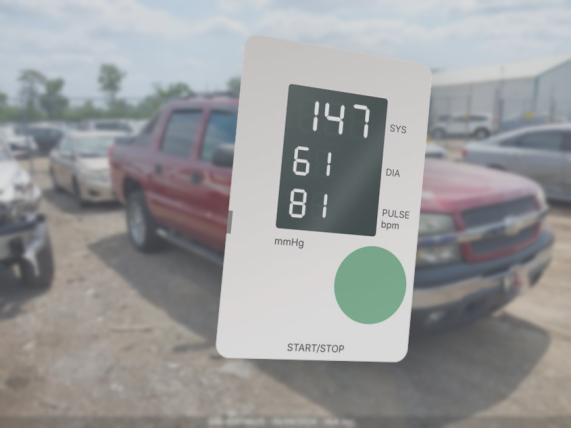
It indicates 81 bpm
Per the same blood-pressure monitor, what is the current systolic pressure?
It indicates 147 mmHg
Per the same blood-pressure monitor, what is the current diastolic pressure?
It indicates 61 mmHg
